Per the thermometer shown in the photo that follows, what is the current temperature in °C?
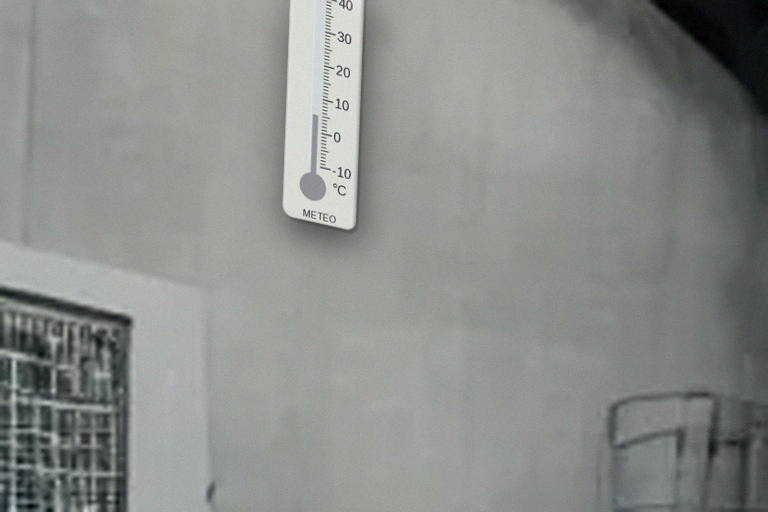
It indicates 5 °C
